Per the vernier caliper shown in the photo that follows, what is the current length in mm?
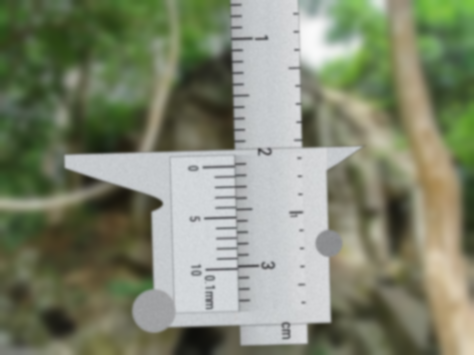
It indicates 21.2 mm
